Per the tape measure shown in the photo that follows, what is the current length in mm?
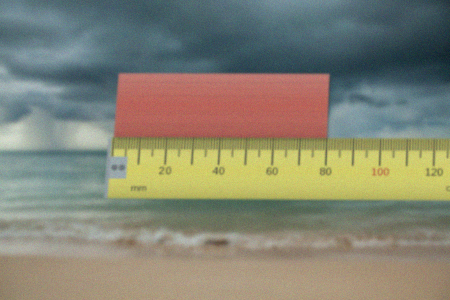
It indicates 80 mm
